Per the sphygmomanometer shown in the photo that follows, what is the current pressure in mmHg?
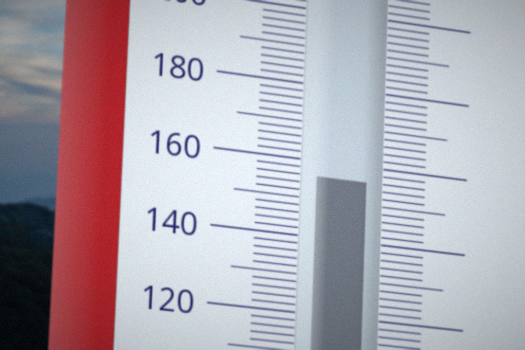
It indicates 156 mmHg
